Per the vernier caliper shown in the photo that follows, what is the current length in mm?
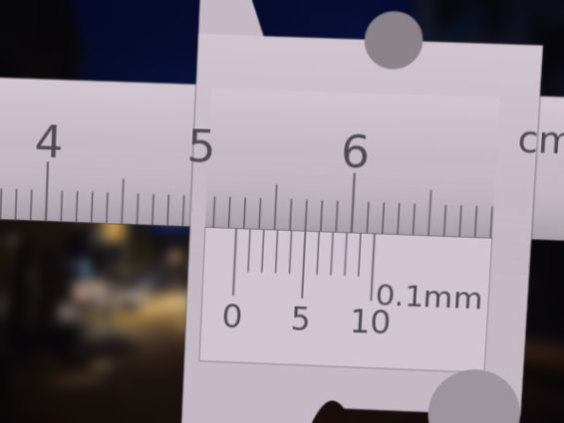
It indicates 52.5 mm
